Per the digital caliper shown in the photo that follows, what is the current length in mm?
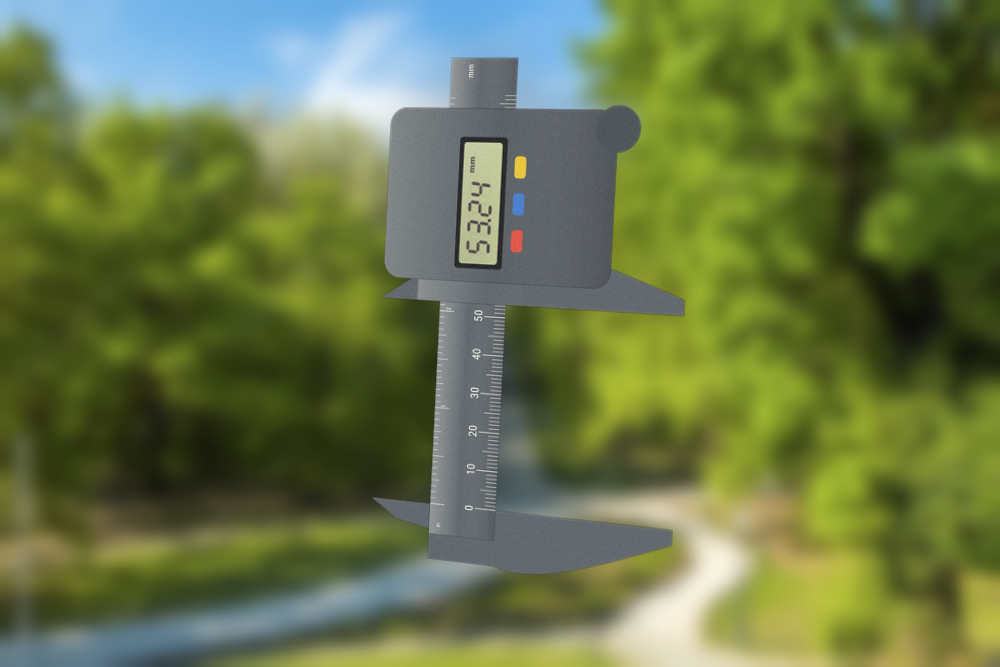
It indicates 53.24 mm
